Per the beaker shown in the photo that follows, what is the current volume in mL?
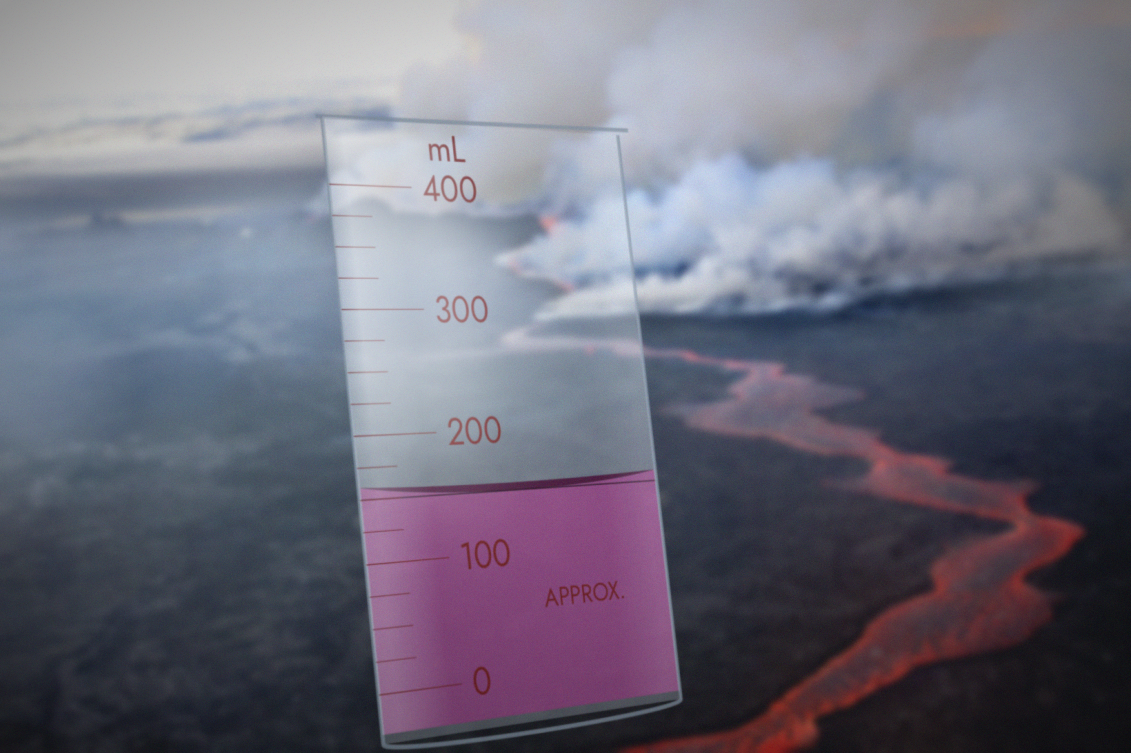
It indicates 150 mL
